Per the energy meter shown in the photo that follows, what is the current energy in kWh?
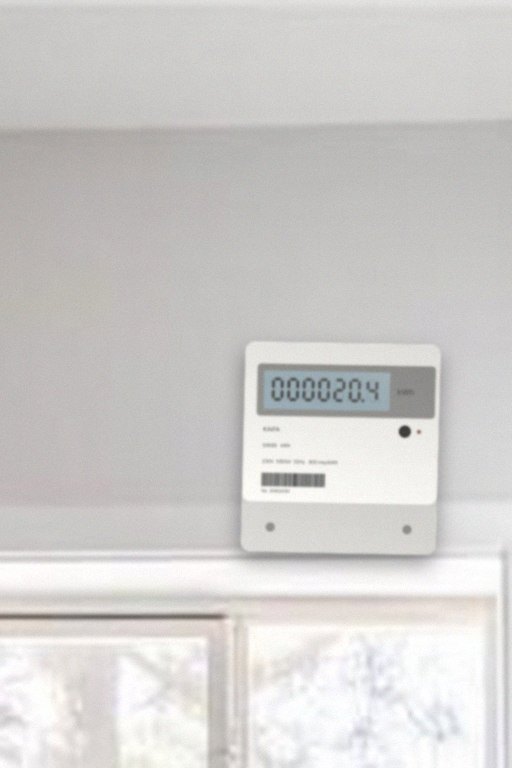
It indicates 20.4 kWh
